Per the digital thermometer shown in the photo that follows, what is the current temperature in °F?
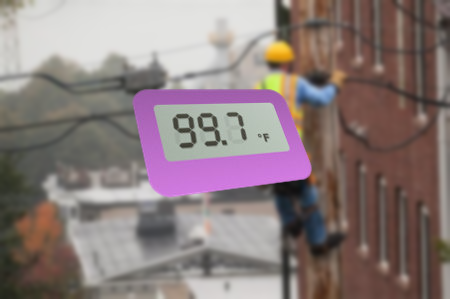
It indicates 99.7 °F
